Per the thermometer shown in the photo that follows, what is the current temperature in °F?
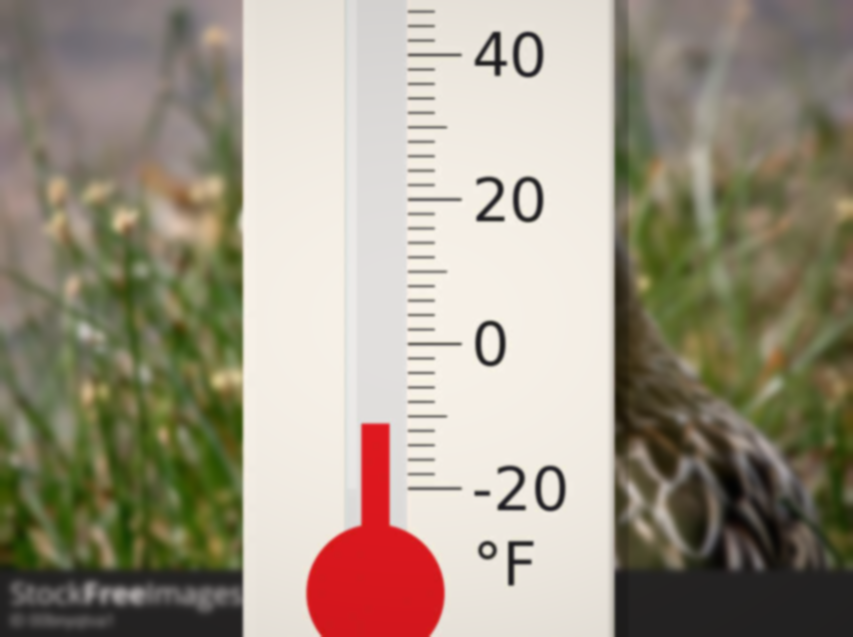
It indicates -11 °F
